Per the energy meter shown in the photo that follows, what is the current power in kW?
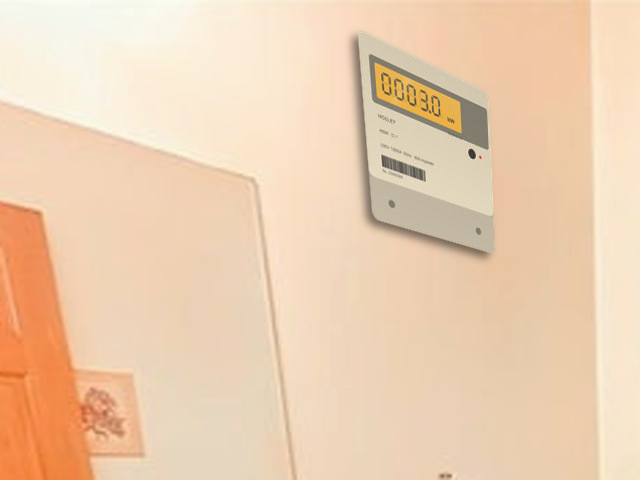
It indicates 3.0 kW
